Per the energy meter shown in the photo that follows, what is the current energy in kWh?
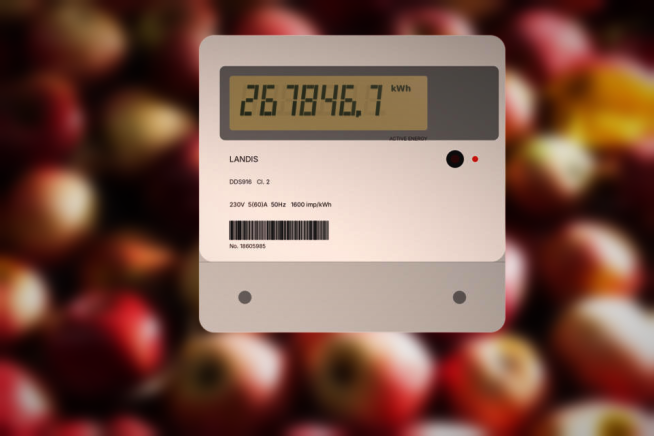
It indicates 267846.7 kWh
